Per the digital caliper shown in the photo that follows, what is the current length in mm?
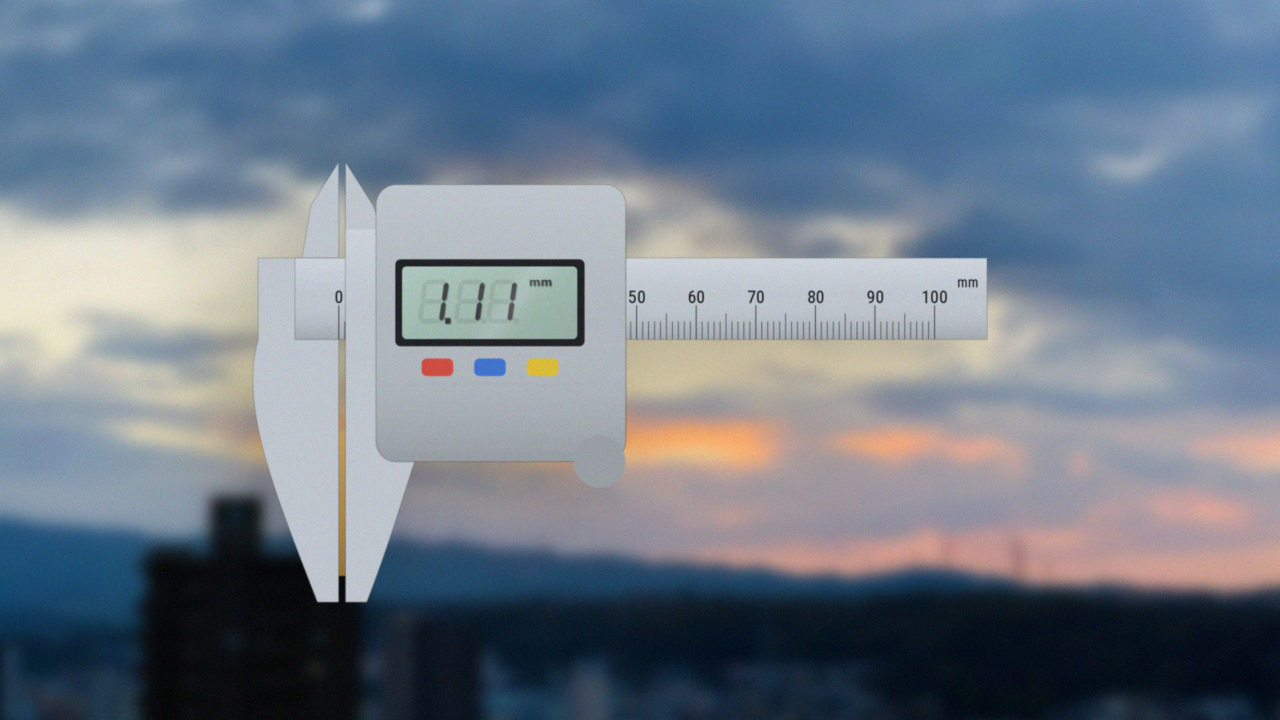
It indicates 1.11 mm
